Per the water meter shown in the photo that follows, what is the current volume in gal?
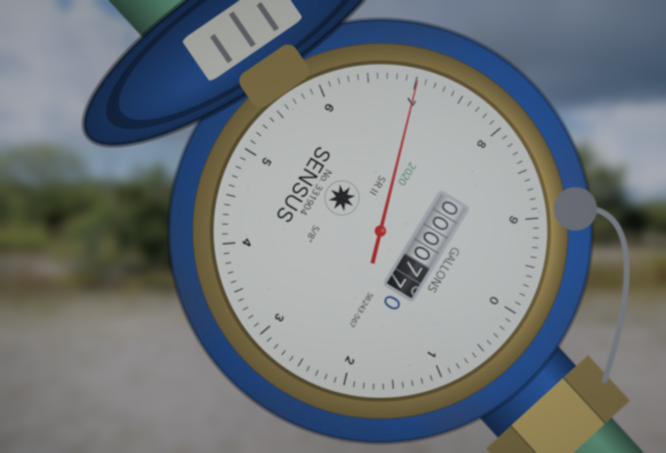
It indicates 767.0 gal
